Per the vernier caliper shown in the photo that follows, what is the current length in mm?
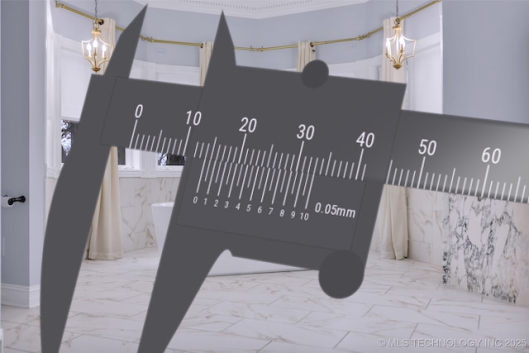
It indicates 14.0 mm
